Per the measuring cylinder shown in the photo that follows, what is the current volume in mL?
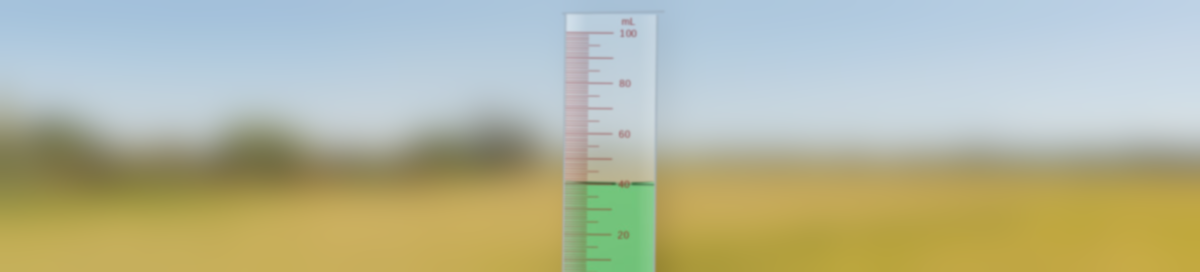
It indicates 40 mL
